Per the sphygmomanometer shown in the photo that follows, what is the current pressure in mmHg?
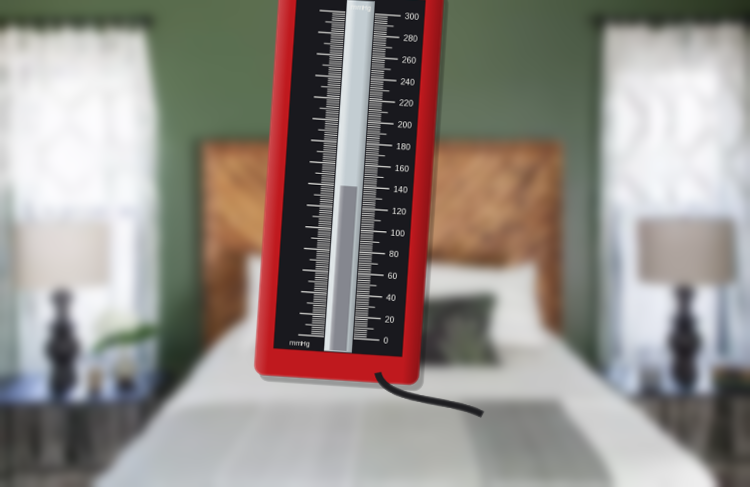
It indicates 140 mmHg
